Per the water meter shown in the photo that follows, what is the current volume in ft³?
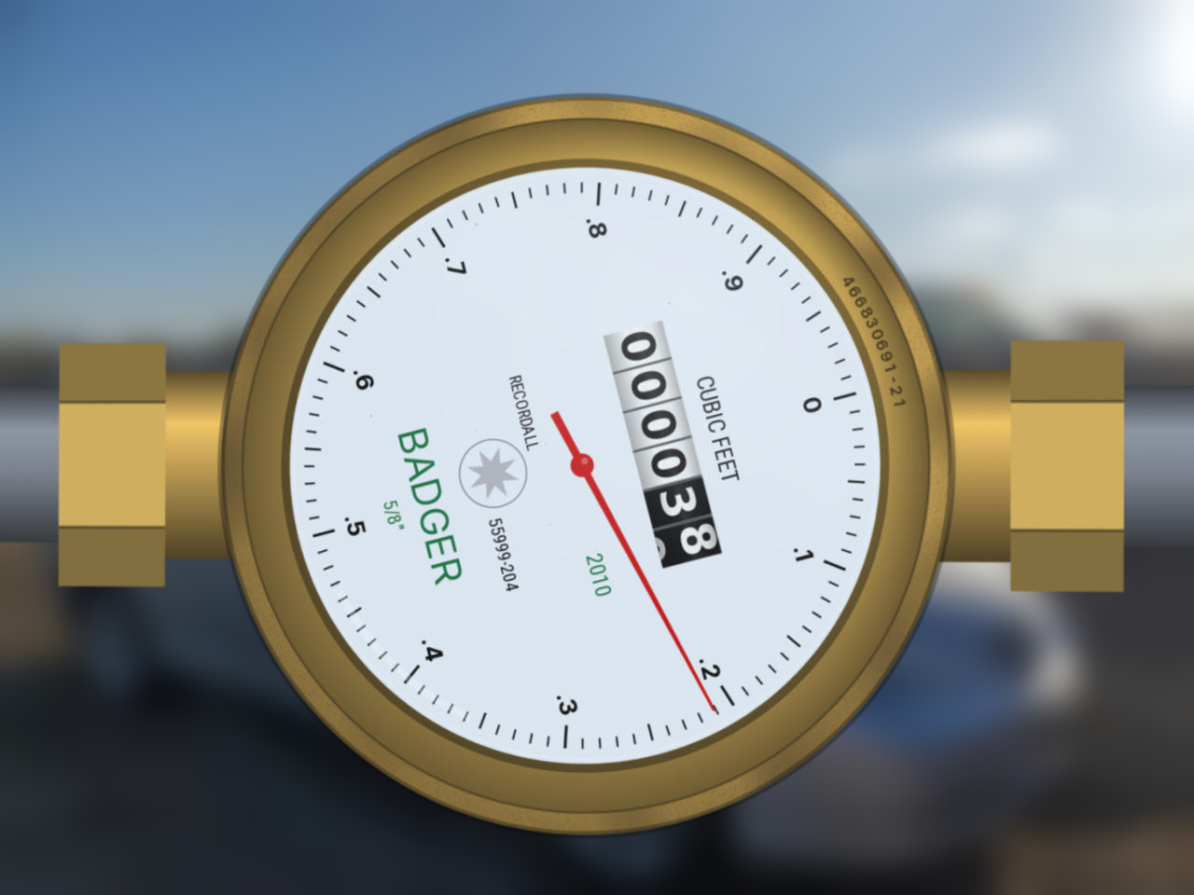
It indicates 38.21 ft³
